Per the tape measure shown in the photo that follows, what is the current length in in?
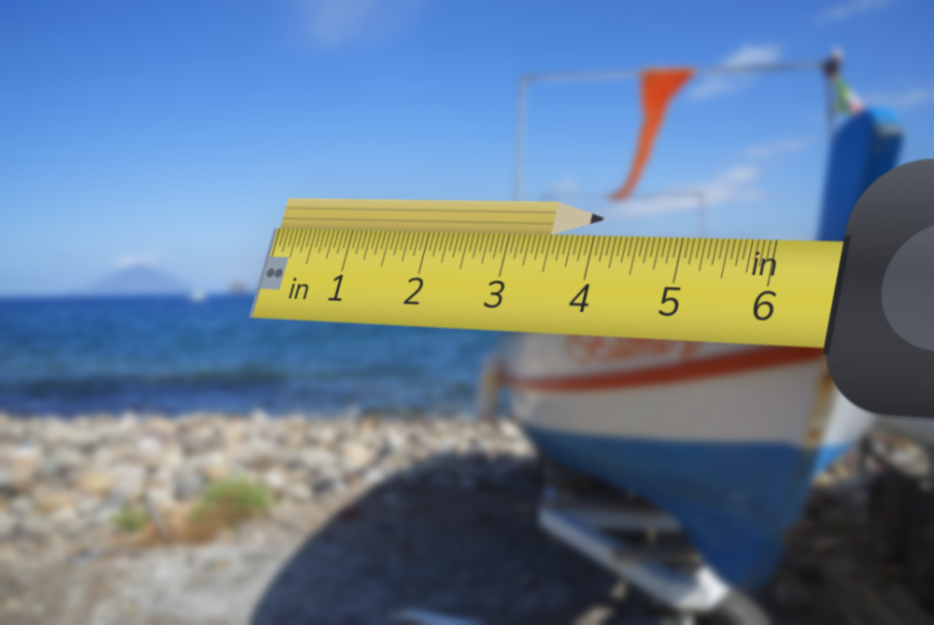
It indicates 4.0625 in
